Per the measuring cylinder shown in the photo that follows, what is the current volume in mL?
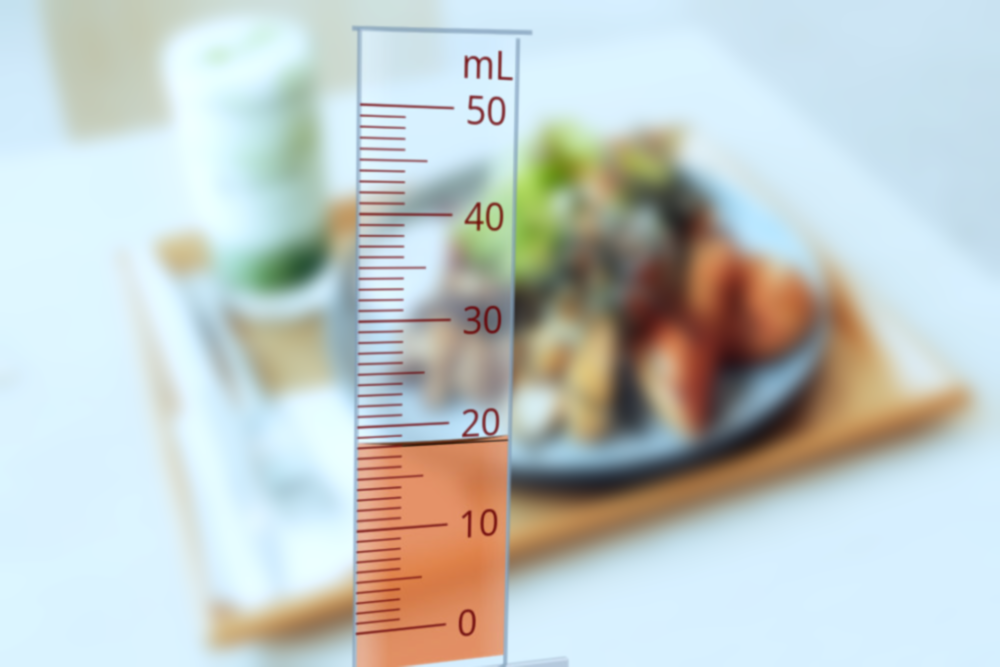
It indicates 18 mL
